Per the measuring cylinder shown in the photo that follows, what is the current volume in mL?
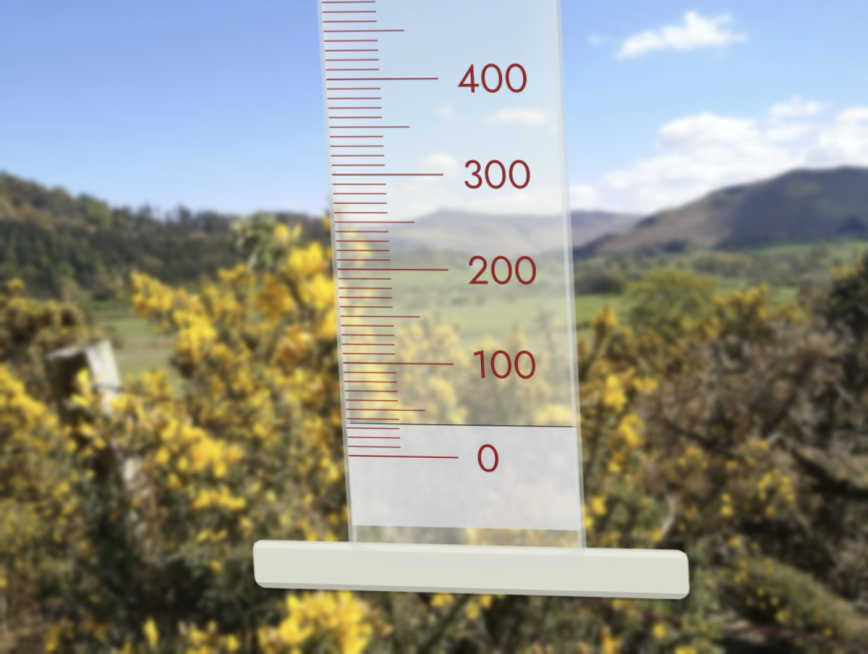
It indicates 35 mL
